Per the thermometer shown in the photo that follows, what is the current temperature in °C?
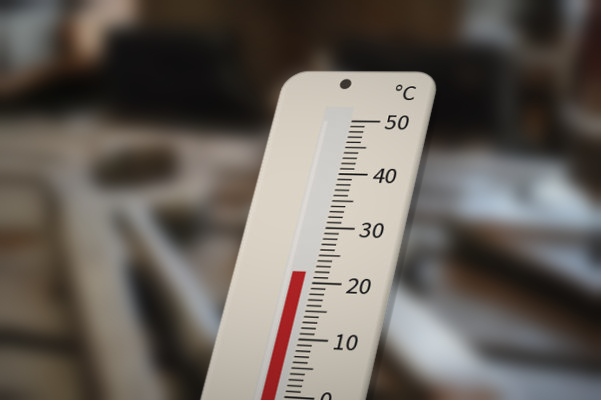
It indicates 22 °C
